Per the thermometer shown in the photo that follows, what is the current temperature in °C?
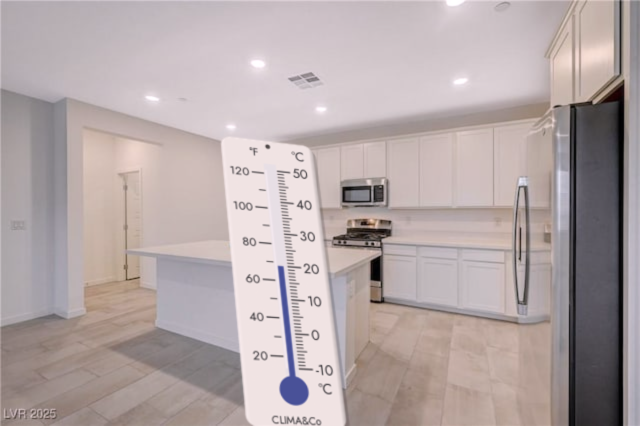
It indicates 20 °C
